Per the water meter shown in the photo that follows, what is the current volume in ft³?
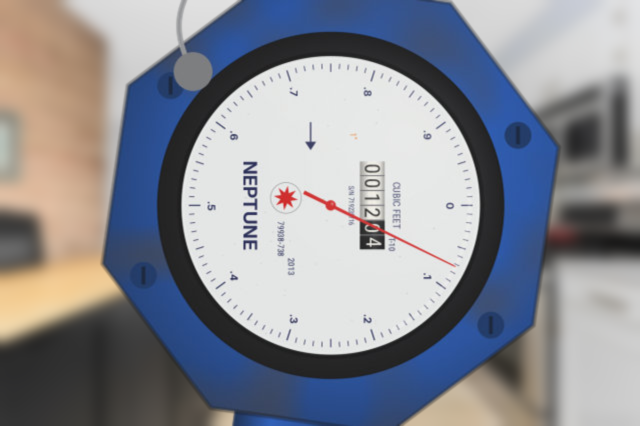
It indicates 1204.07 ft³
